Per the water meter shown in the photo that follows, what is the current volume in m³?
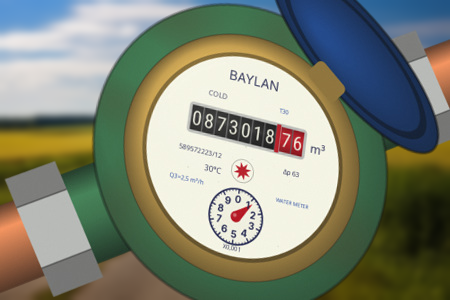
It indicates 873018.761 m³
